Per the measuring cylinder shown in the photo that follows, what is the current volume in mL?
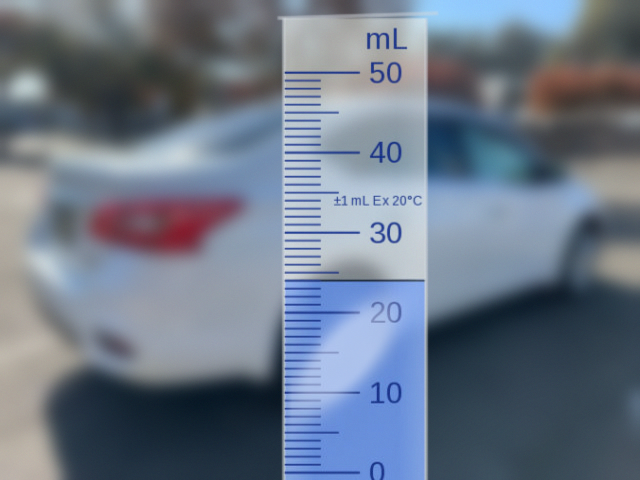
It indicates 24 mL
